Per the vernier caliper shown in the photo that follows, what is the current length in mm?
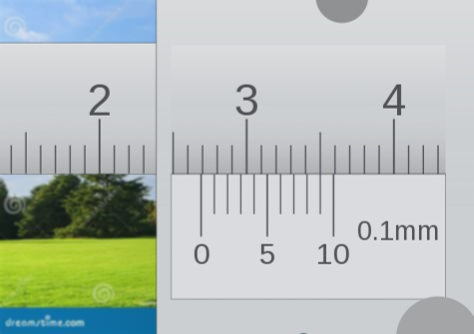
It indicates 26.9 mm
